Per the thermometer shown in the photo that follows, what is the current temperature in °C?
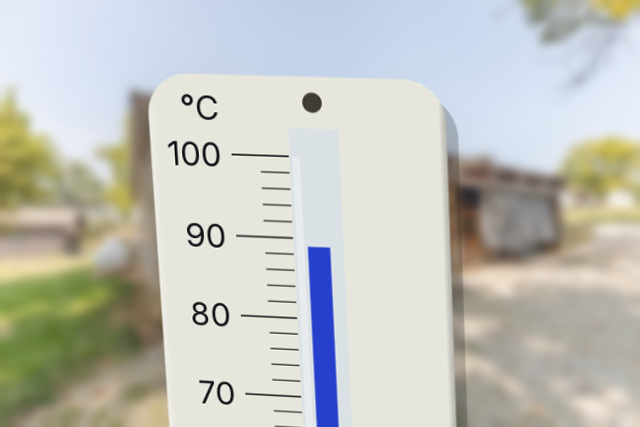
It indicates 89 °C
